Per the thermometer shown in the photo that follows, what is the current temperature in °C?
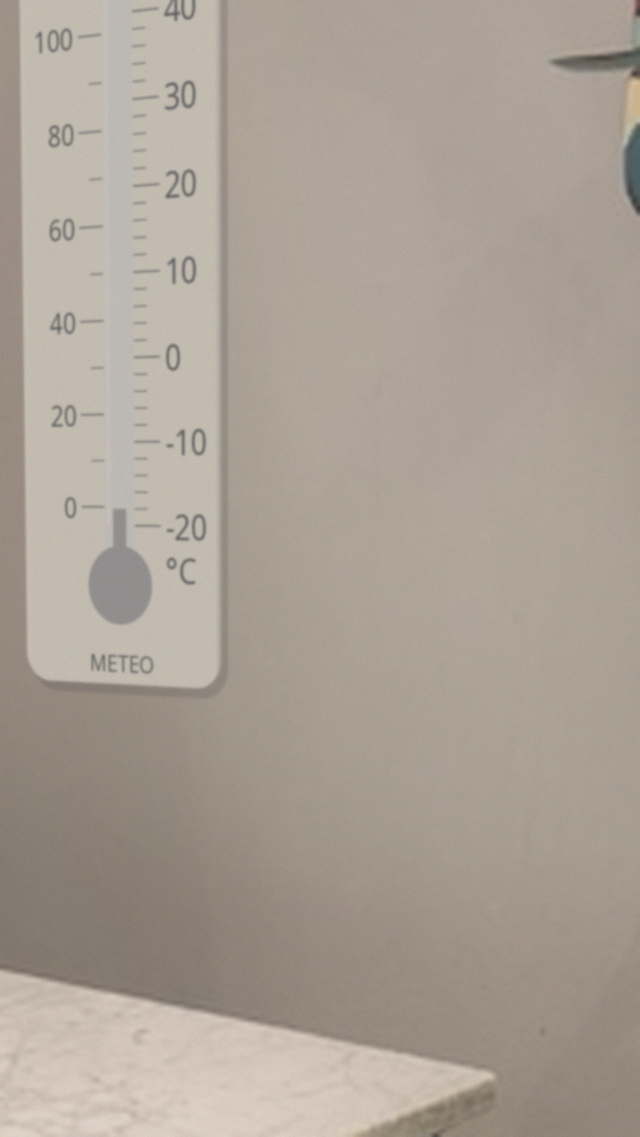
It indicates -18 °C
